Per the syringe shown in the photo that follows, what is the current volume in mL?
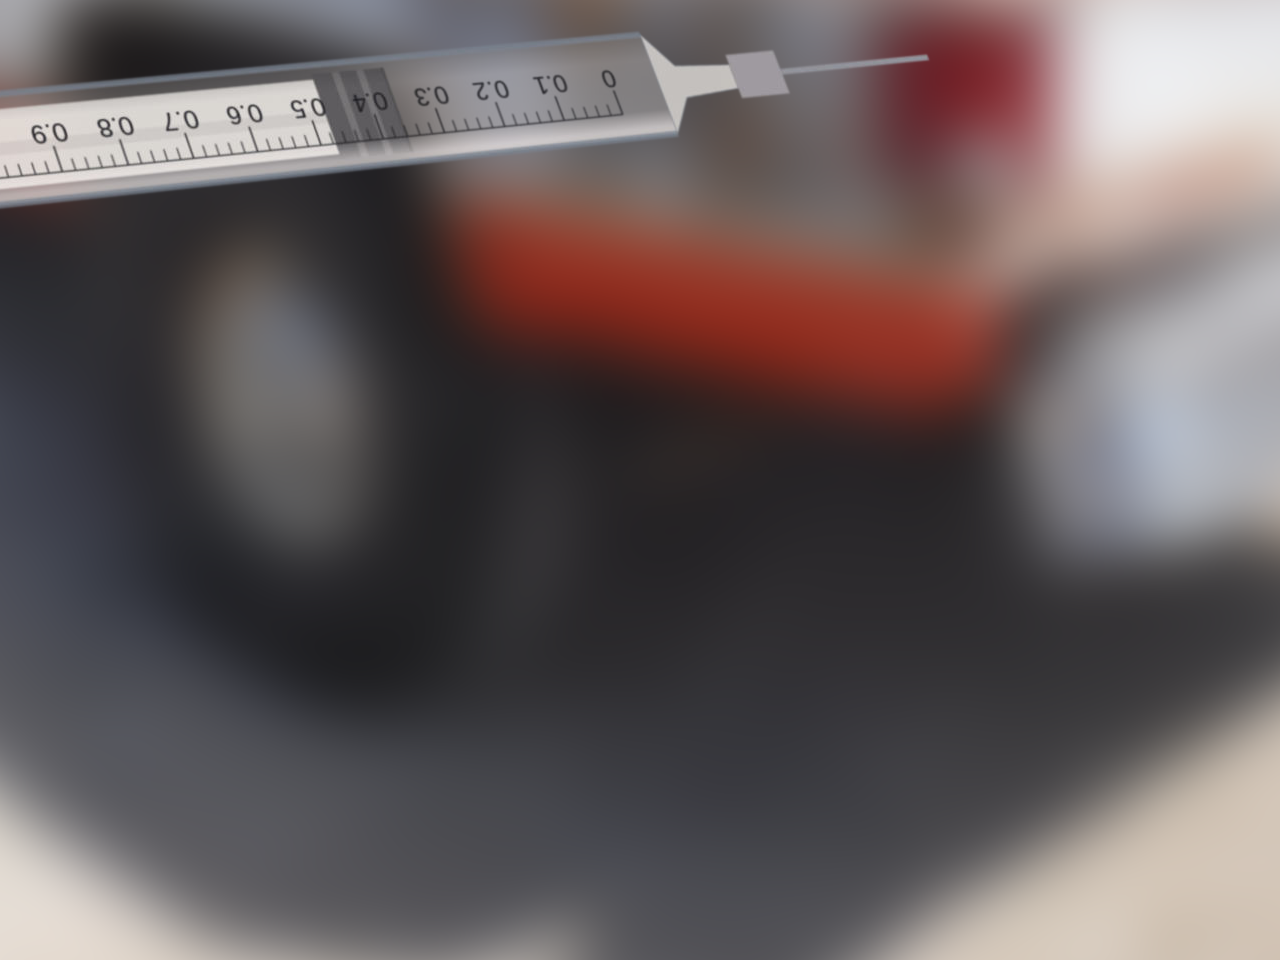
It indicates 0.36 mL
